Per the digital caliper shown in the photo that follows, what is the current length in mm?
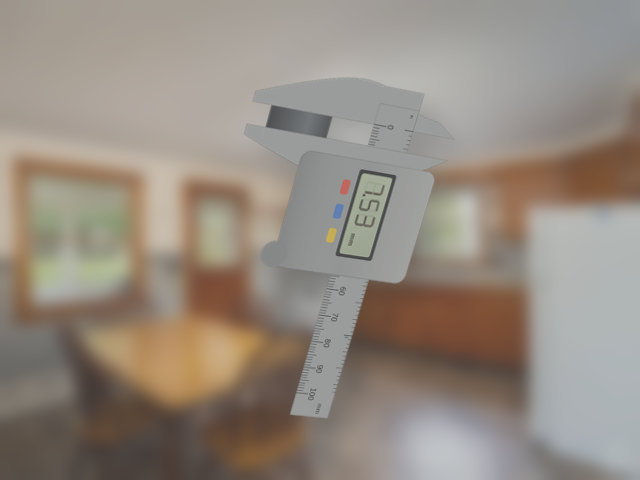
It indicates 7.53 mm
